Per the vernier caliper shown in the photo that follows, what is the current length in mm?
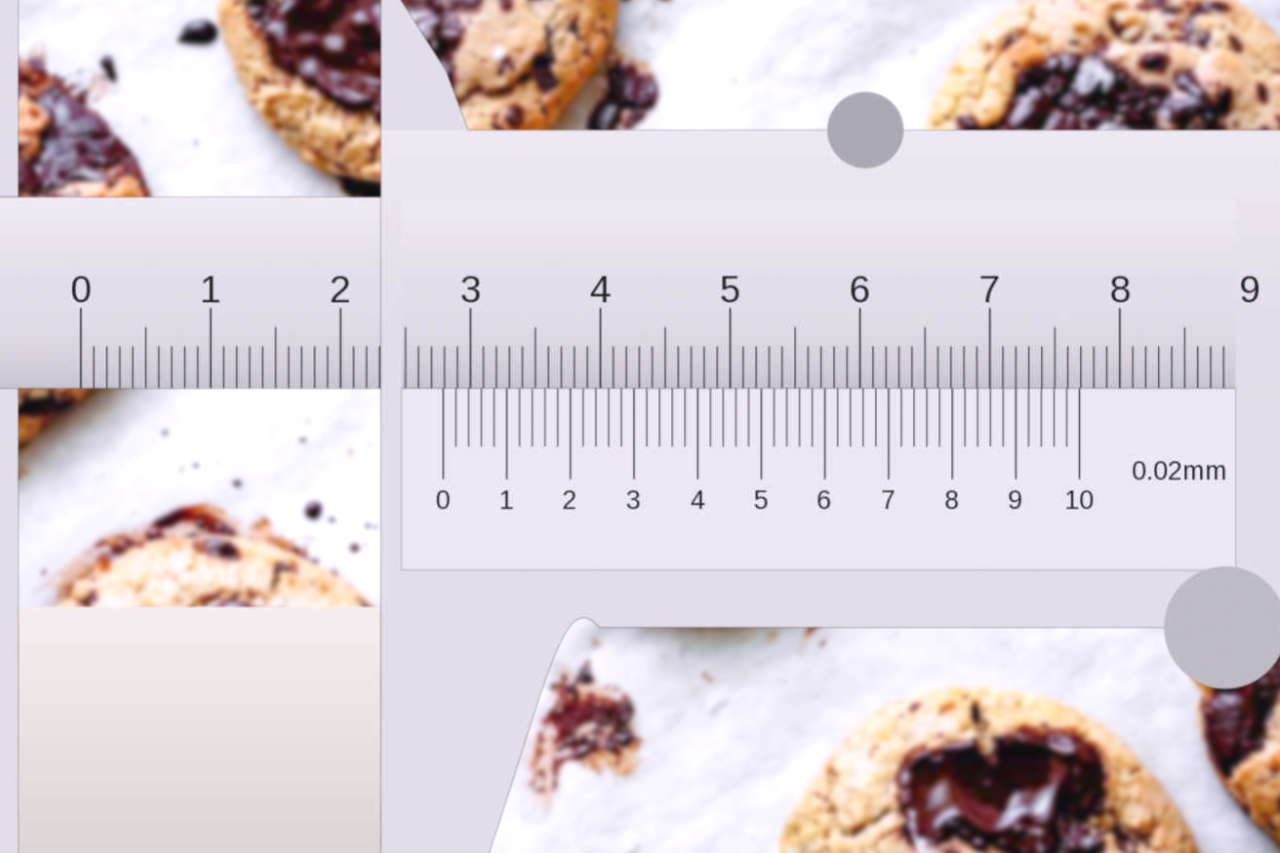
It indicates 27.9 mm
